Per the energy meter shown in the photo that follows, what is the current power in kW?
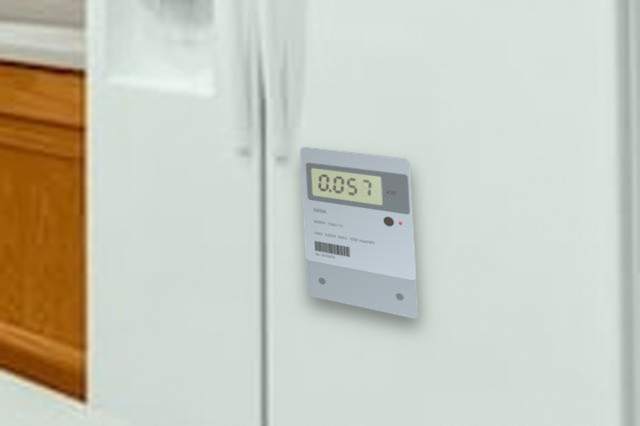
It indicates 0.057 kW
